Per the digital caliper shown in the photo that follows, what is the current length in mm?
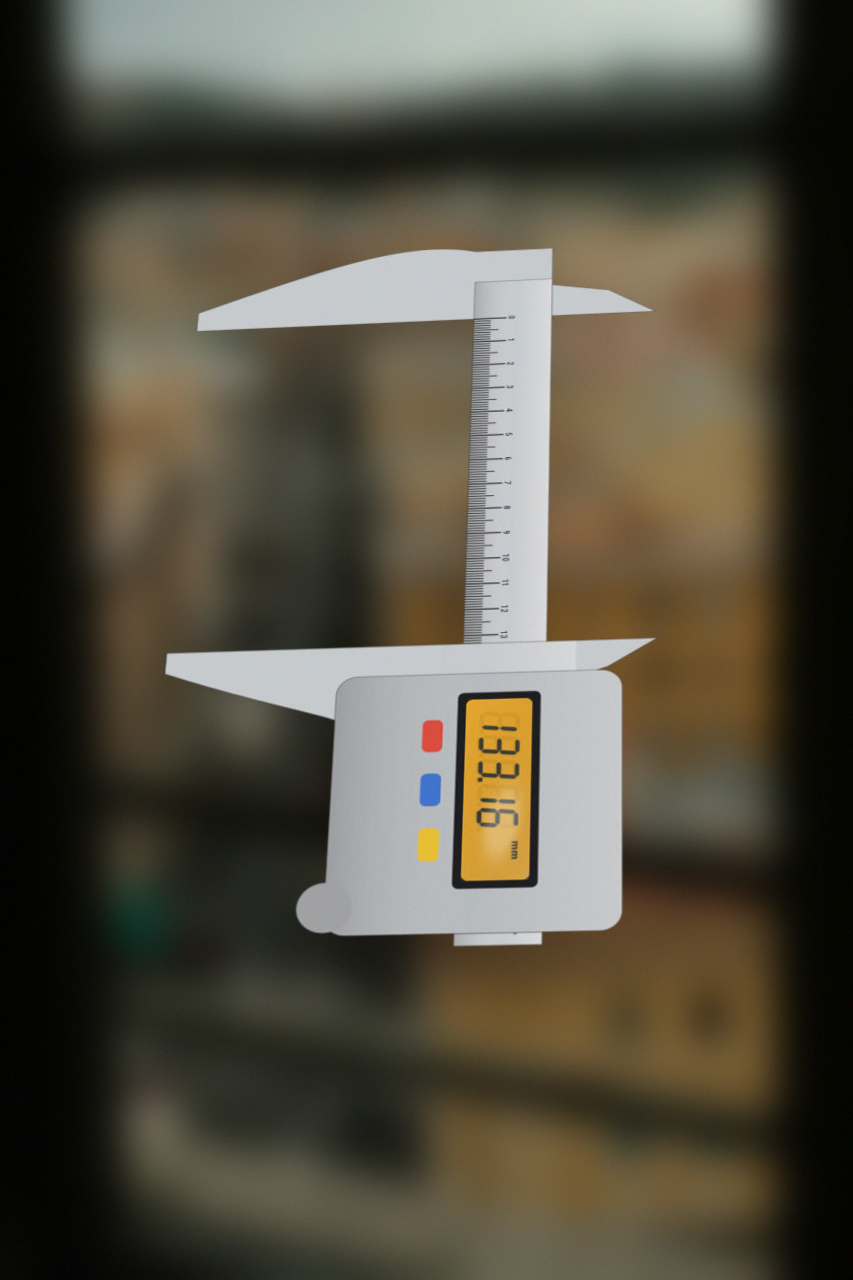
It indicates 133.16 mm
